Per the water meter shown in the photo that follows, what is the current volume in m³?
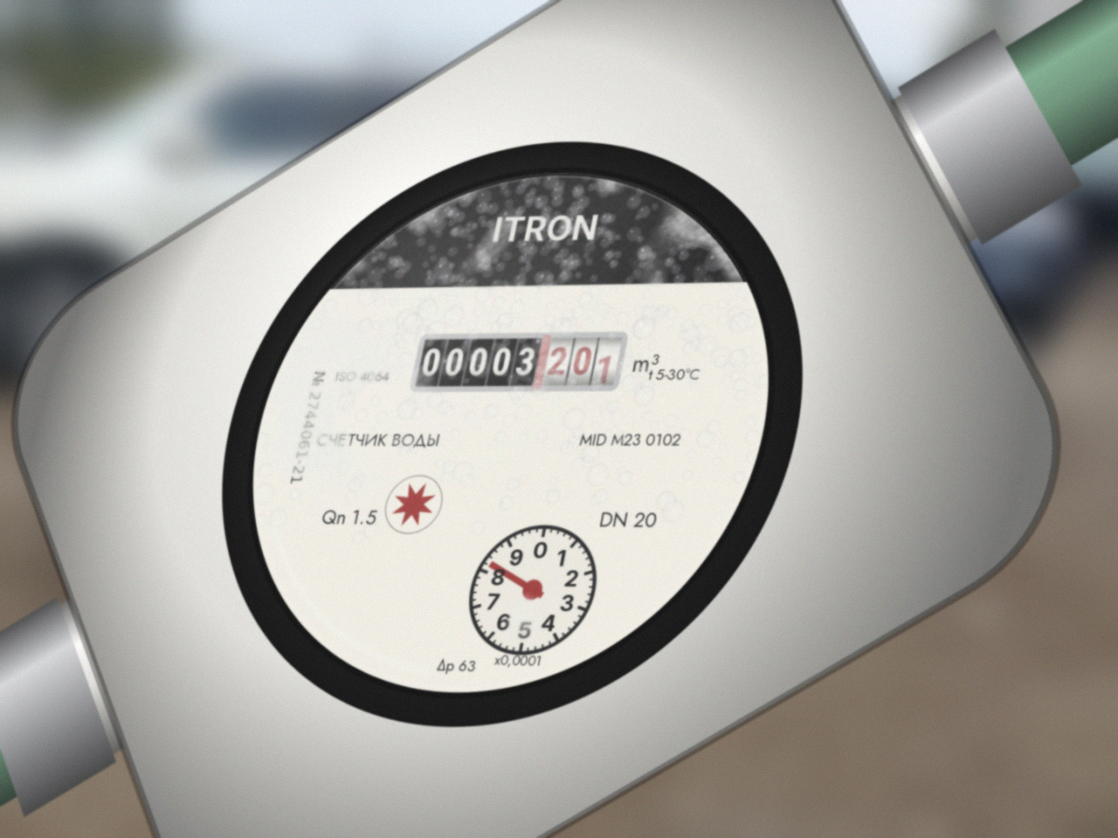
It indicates 3.2008 m³
